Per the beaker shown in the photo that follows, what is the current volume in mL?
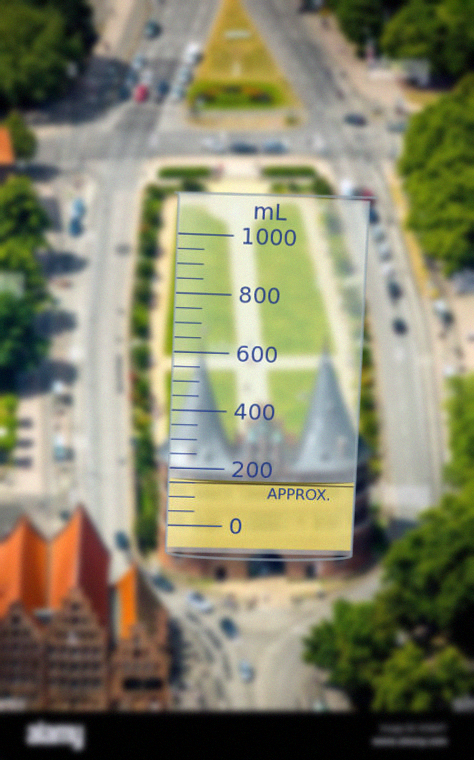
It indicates 150 mL
